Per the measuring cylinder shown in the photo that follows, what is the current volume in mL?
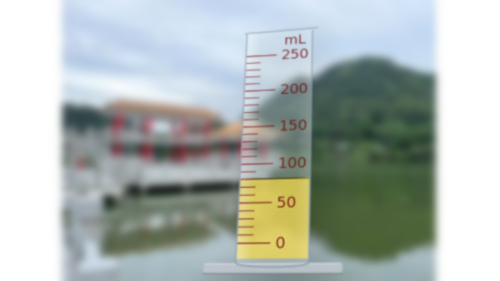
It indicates 80 mL
